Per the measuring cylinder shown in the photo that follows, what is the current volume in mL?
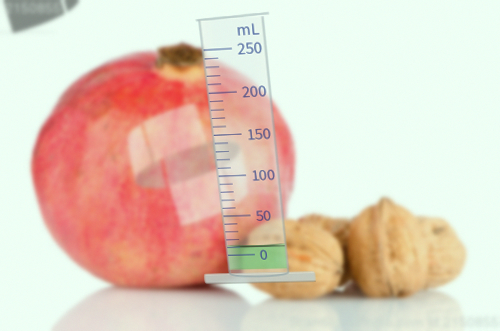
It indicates 10 mL
